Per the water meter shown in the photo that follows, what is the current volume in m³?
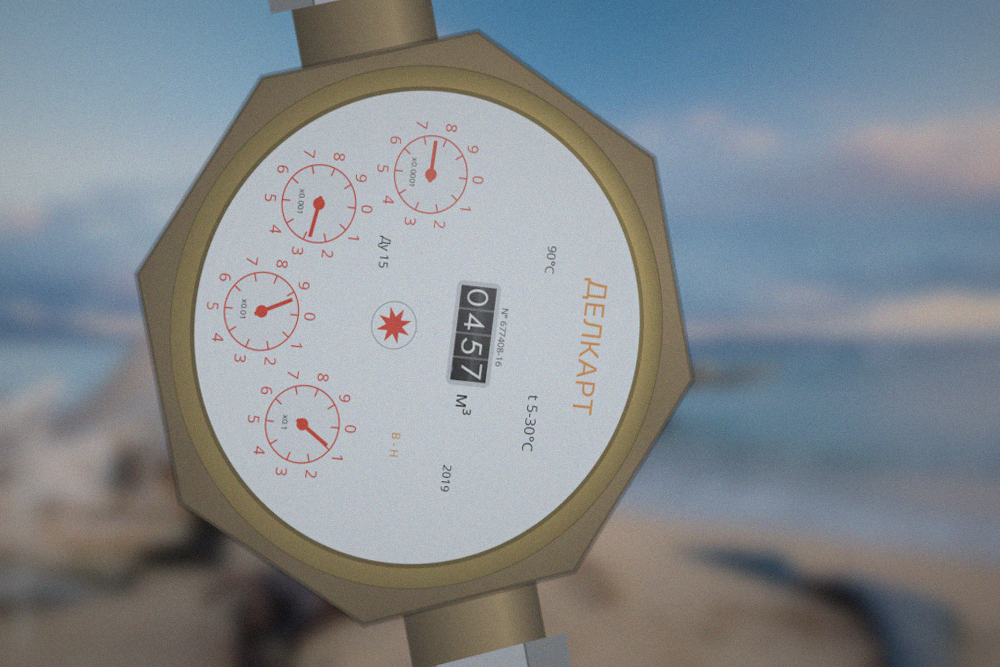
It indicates 457.0927 m³
